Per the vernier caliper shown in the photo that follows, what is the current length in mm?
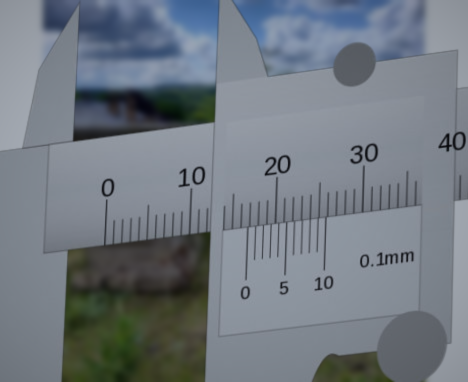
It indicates 16.8 mm
